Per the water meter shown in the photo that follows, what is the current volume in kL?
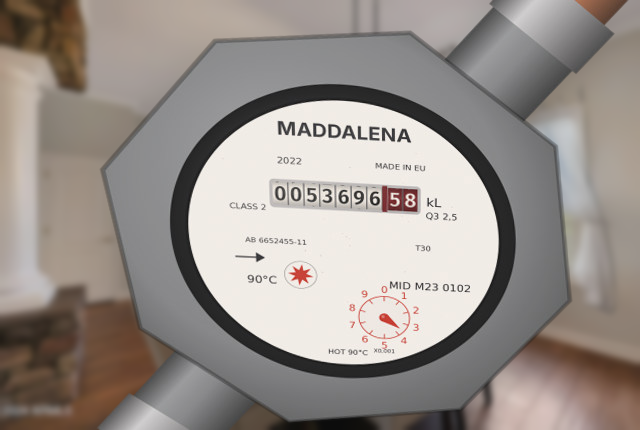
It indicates 53696.583 kL
